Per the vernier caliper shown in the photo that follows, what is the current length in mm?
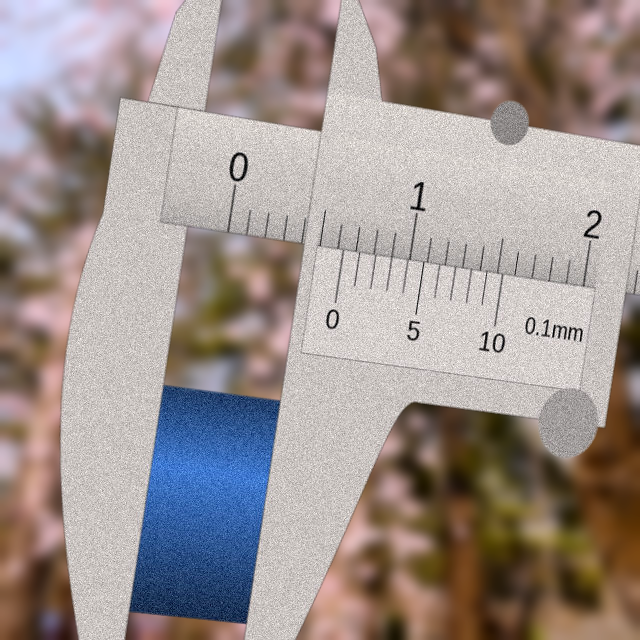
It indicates 6.3 mm
